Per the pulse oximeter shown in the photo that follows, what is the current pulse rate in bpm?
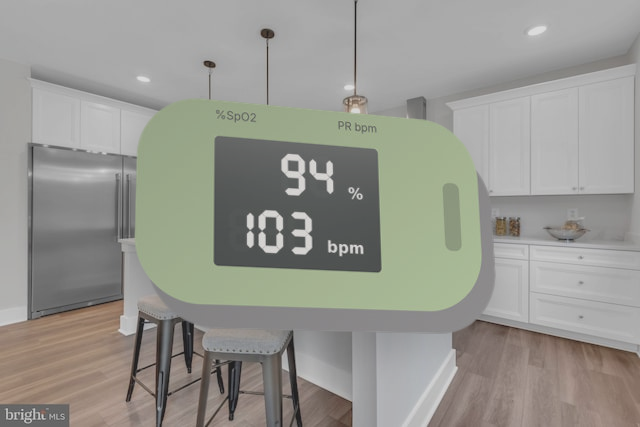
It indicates 103 bpm
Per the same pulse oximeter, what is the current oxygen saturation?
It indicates 94 %
